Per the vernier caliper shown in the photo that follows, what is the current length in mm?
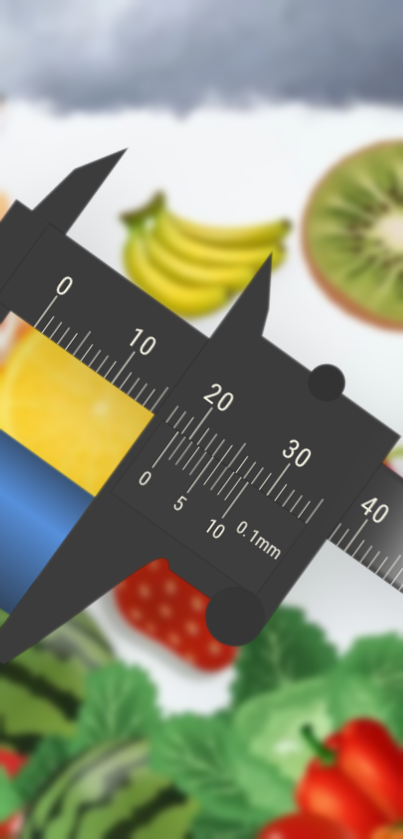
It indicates 18.6 mm
